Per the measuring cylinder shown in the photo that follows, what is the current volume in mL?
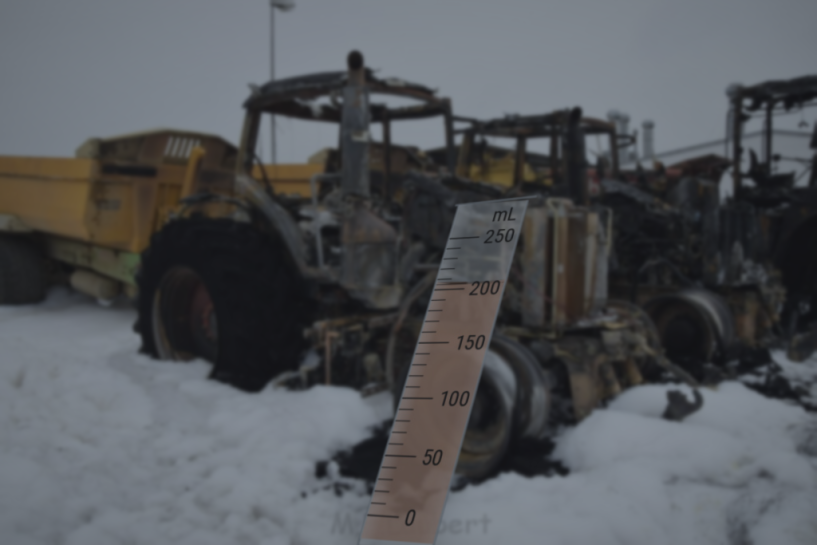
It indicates 205 mL
